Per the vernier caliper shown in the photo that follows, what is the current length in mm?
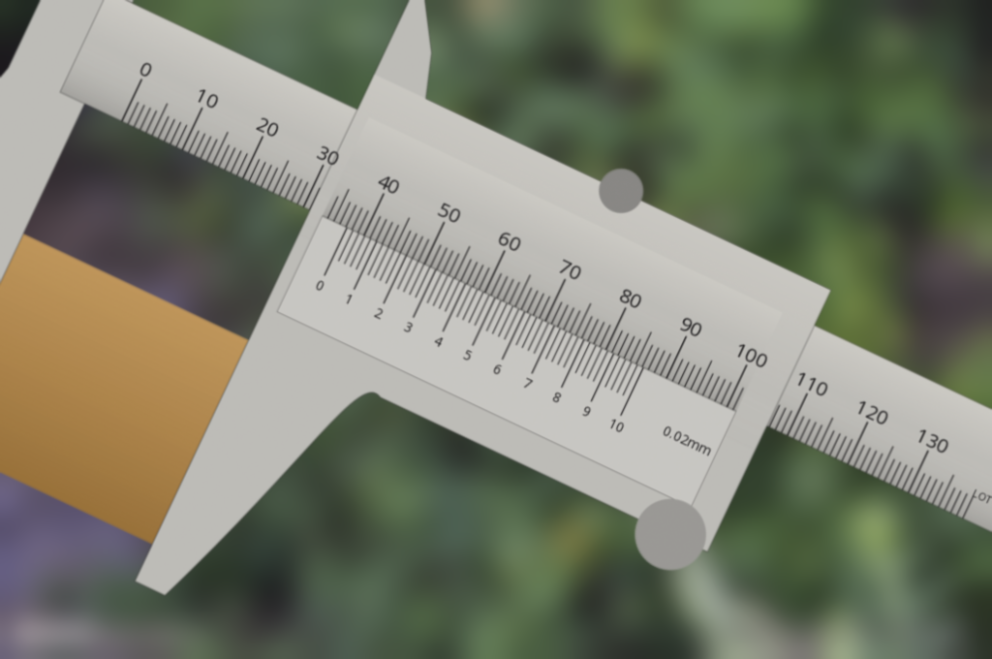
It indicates 37.2 mm
